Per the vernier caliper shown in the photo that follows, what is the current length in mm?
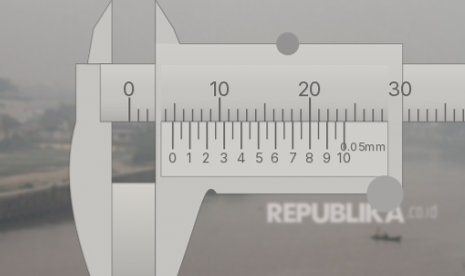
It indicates 4.8 mm
